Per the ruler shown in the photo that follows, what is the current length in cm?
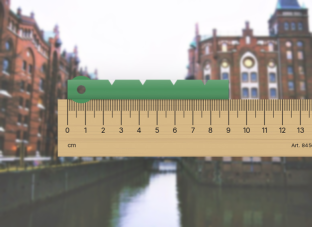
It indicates 9 cm
